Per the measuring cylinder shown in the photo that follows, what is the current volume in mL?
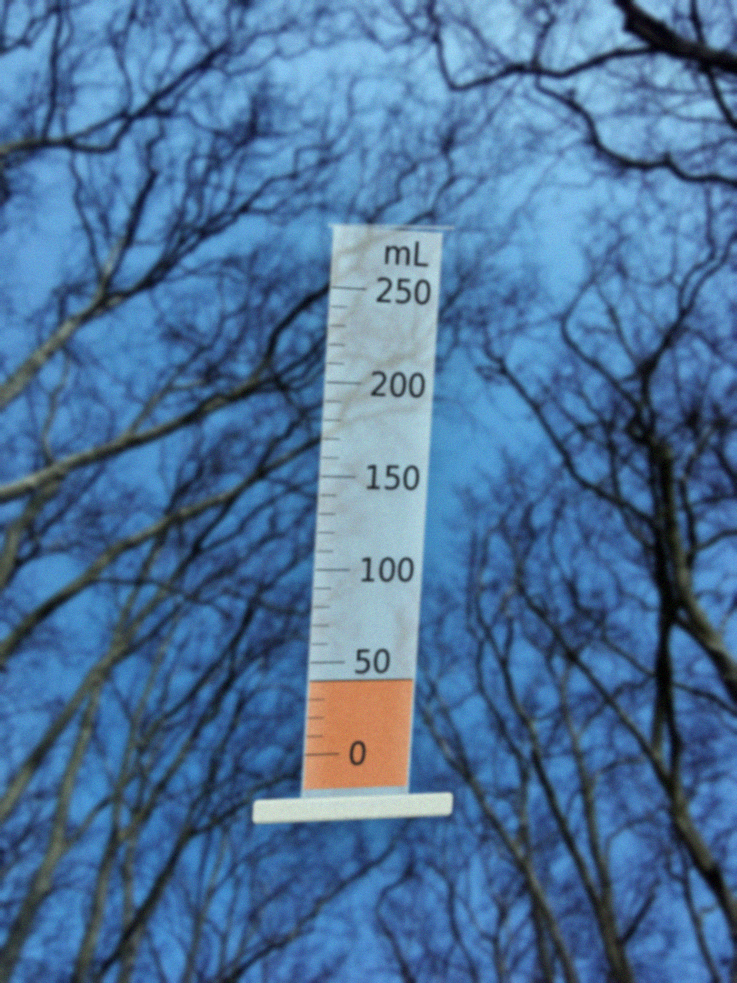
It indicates 40 mL
